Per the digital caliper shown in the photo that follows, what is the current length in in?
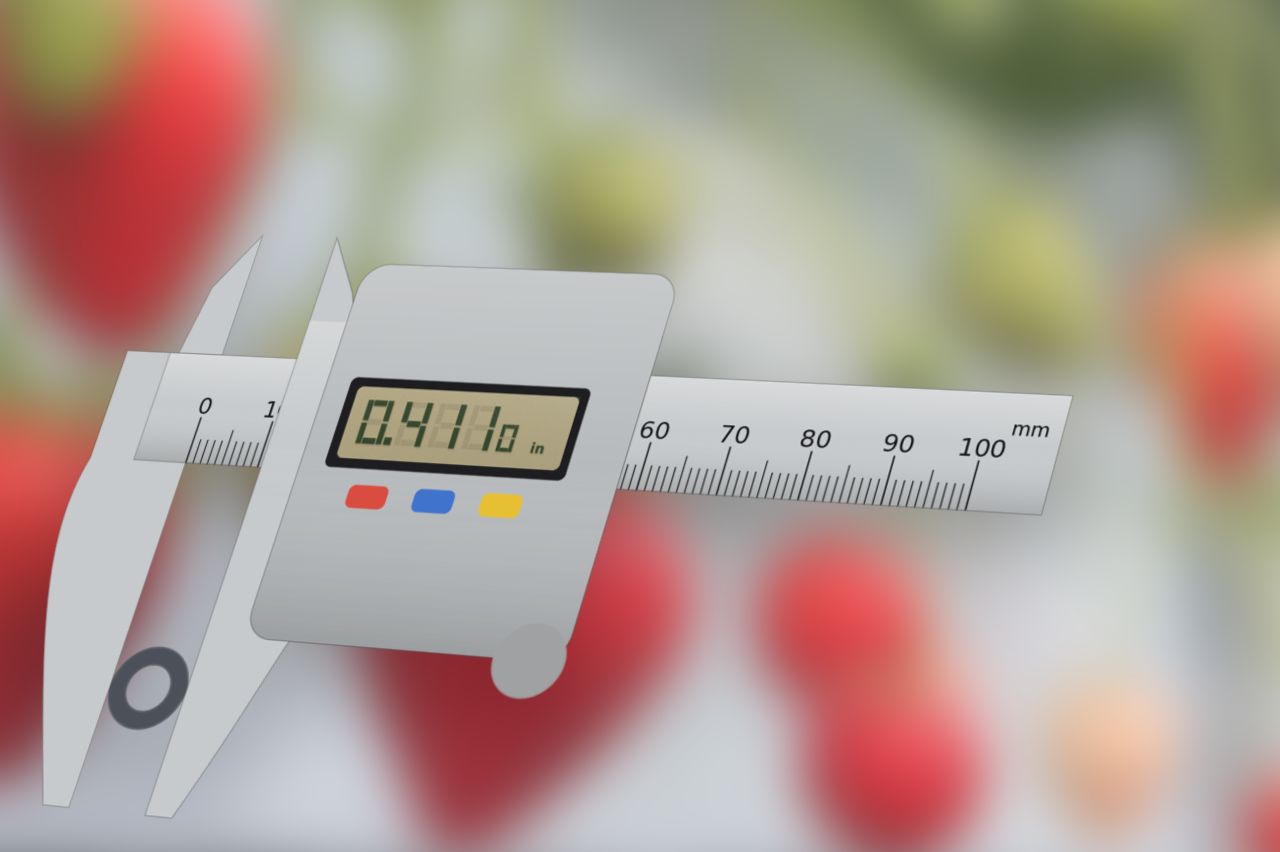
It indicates 0.4110 in
